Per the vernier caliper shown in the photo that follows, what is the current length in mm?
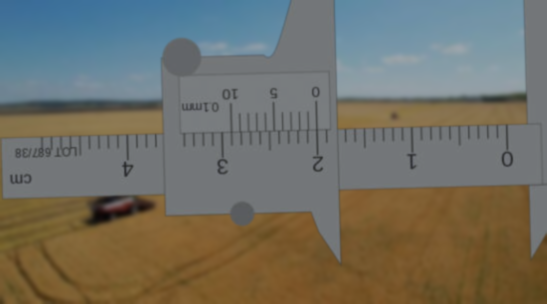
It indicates 20.0 mm
